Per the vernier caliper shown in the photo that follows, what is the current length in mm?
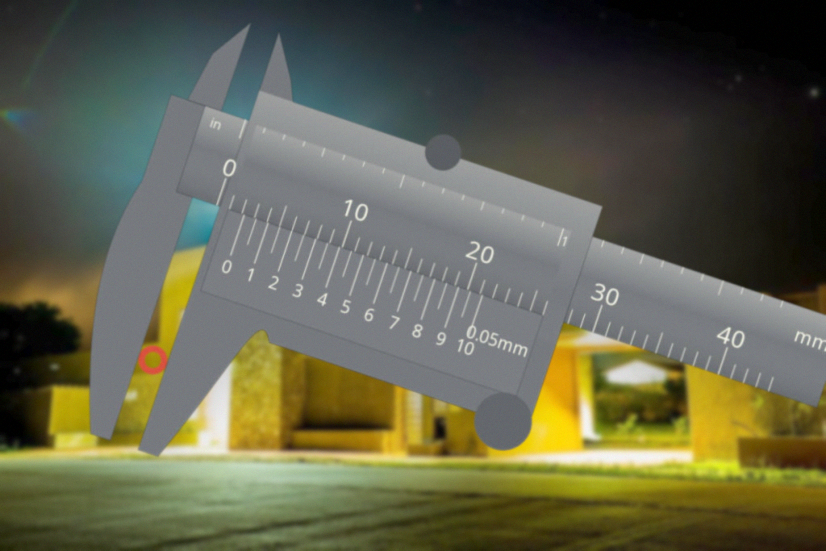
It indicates 2.2 mm
